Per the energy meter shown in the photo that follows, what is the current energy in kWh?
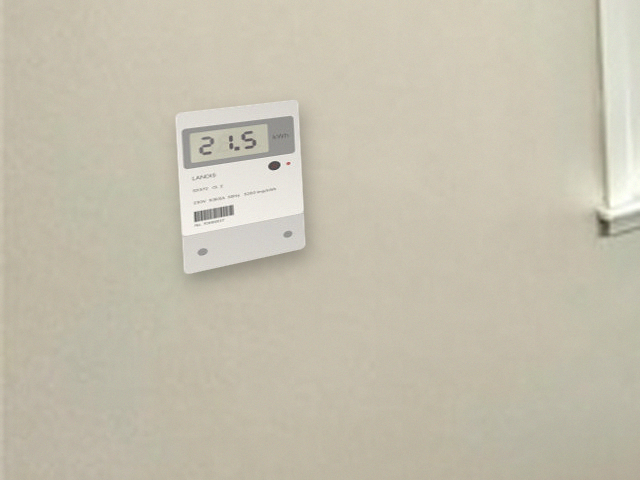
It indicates 21.5 kWh
